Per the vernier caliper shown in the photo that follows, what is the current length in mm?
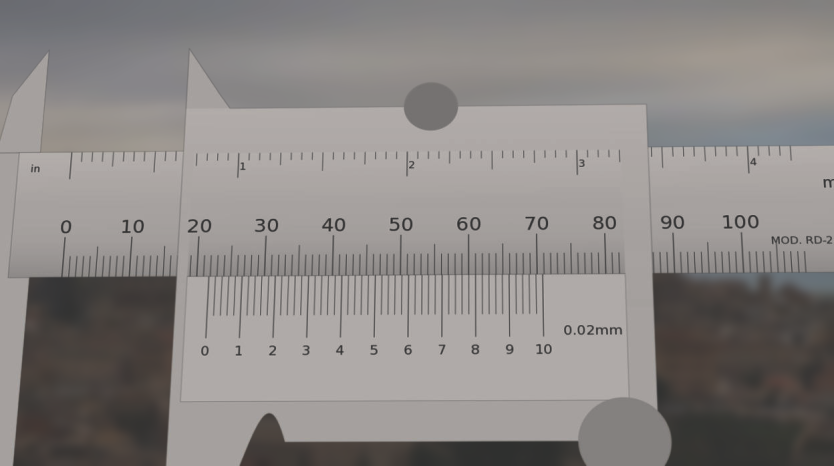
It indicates 21.8 mm
